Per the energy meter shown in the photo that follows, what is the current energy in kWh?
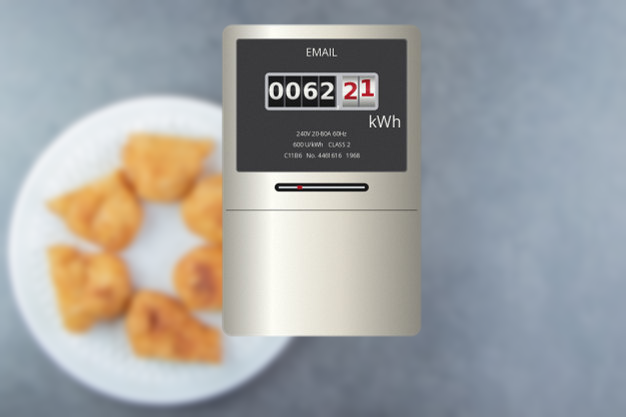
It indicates 62.21 kWh
